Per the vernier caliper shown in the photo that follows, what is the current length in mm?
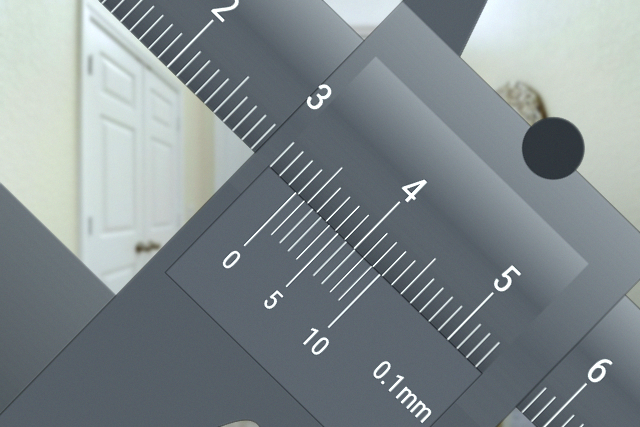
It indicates 33.8 mm
